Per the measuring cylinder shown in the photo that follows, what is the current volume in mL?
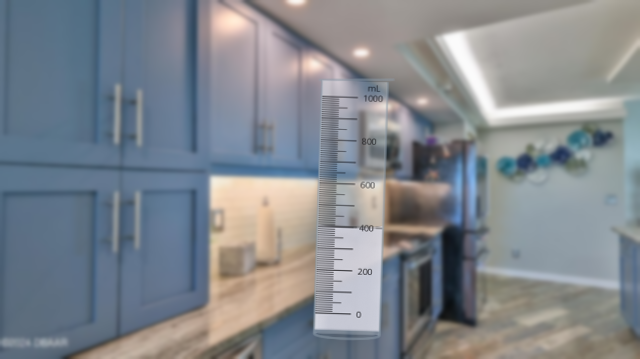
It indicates 400 mL
